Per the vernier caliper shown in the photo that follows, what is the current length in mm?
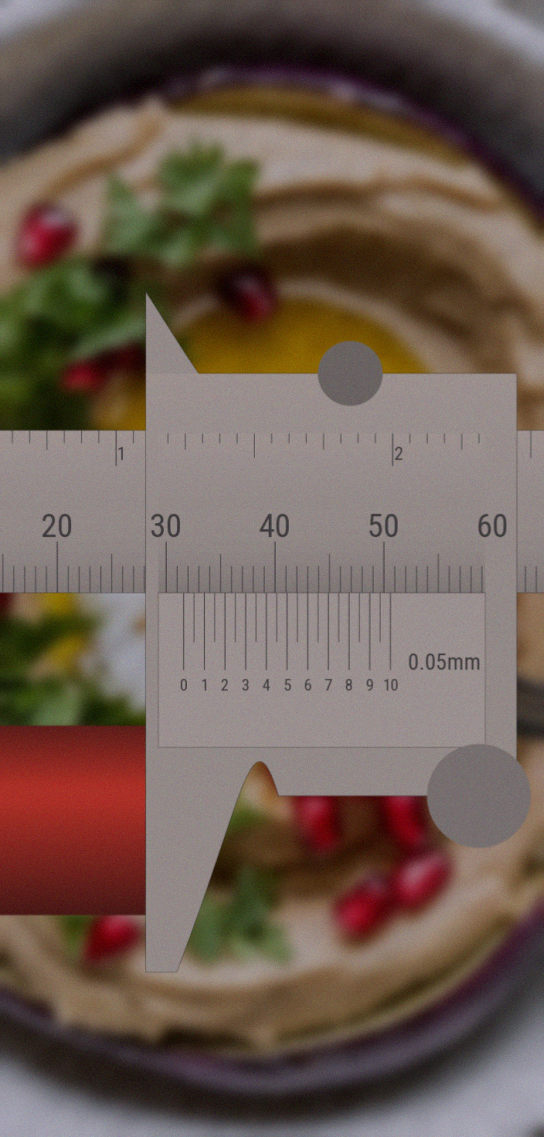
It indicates 31.6 mm
